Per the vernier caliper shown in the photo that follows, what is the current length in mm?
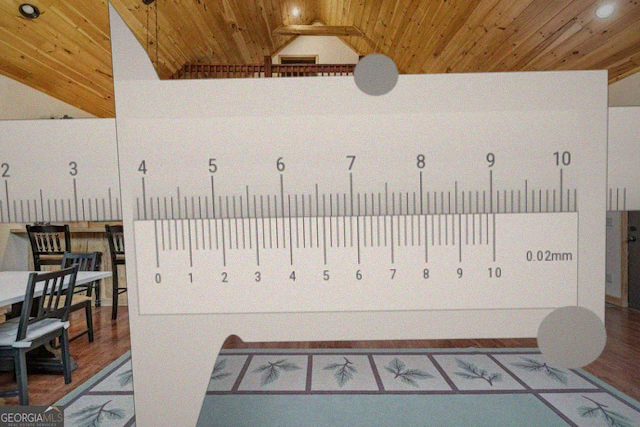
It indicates 41.4 mm
